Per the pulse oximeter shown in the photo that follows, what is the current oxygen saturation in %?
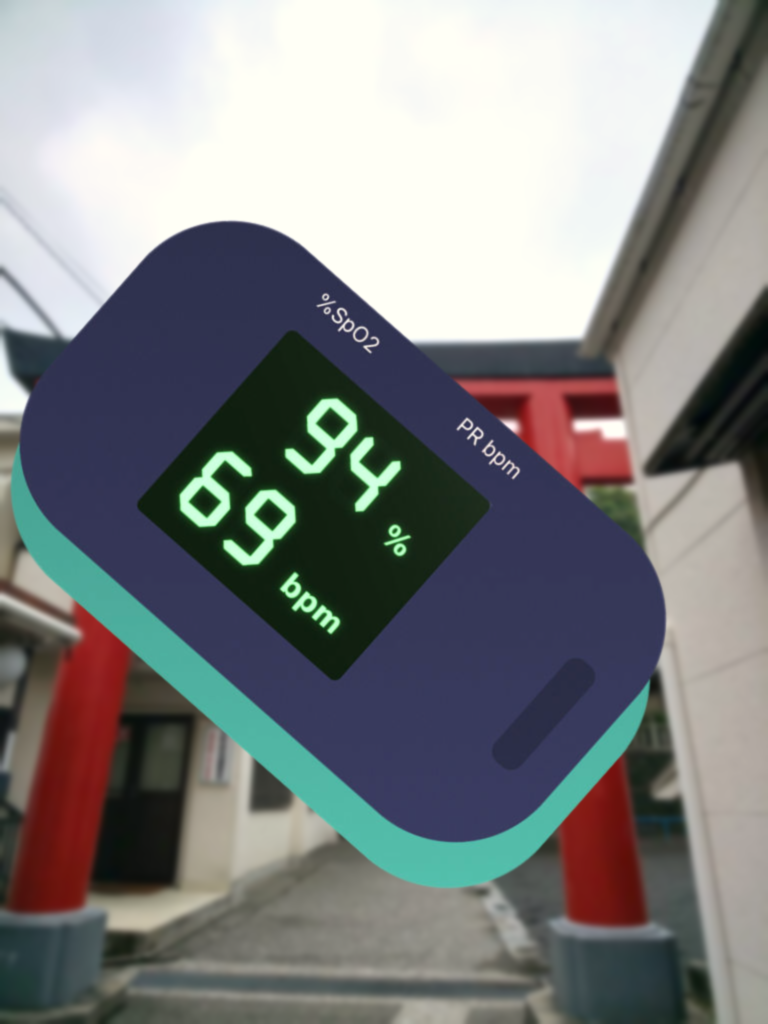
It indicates 94 %
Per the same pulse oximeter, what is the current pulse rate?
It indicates 69 bpm
